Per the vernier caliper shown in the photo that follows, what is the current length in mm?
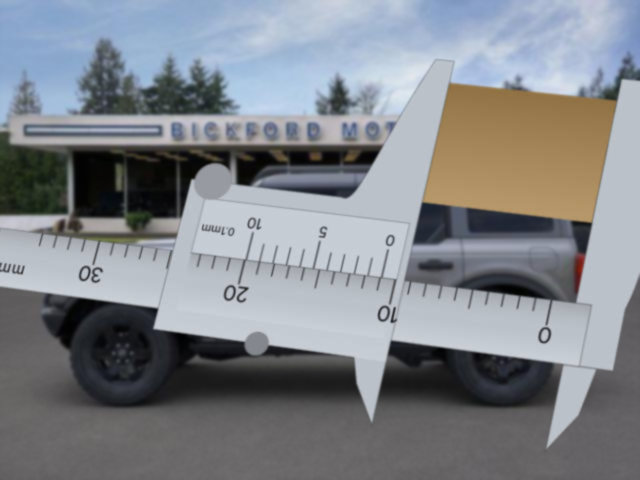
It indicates 10.9 mm
